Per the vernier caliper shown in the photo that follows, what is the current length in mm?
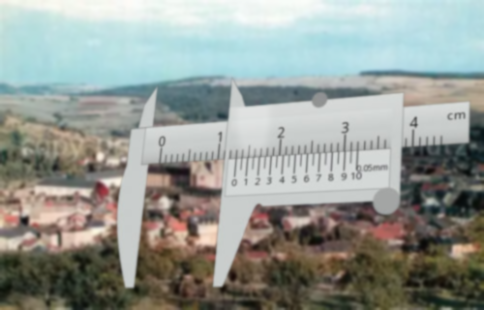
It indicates 13.0 mm
